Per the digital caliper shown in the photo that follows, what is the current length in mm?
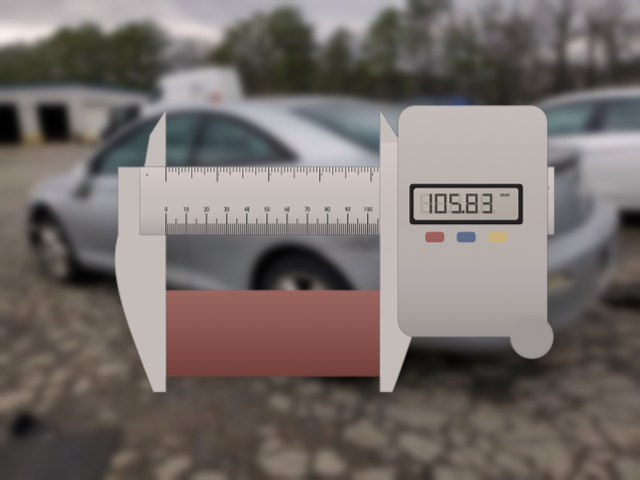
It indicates 105.83 mm
